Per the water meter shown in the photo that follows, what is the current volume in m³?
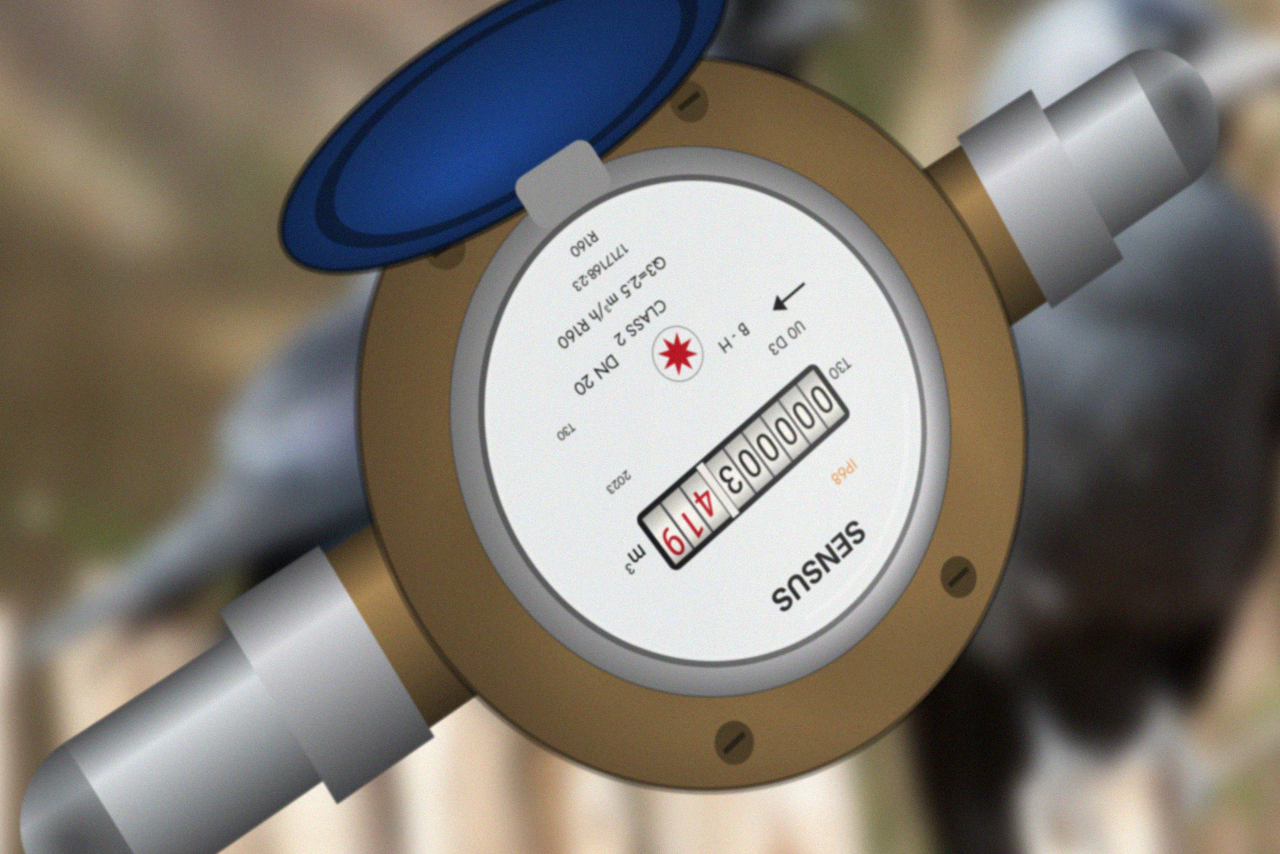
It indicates 3.419 m³
